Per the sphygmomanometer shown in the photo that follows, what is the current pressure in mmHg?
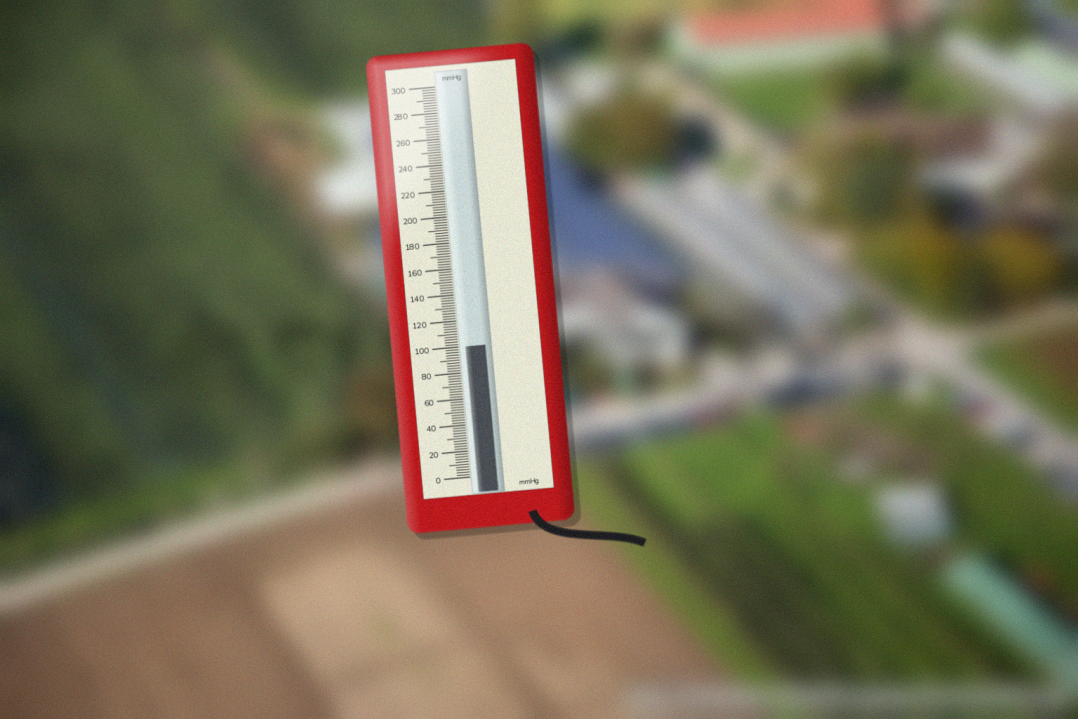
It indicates 100 mmHg
